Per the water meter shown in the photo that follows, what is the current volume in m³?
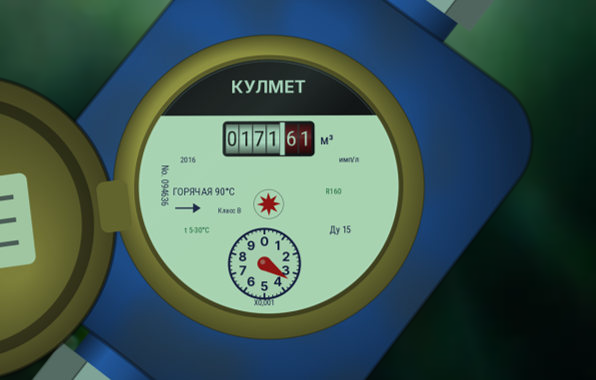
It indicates 171.613 m³
